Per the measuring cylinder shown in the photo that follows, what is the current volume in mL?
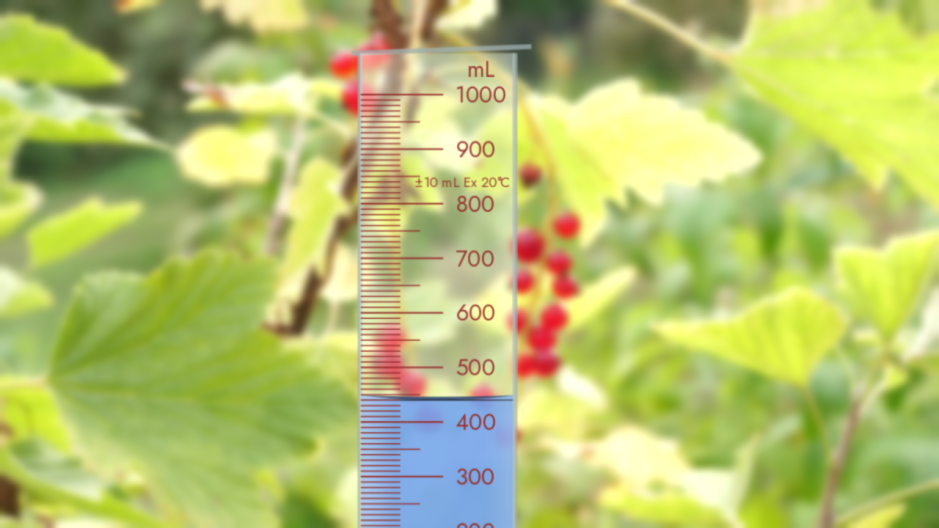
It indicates 440 mL
